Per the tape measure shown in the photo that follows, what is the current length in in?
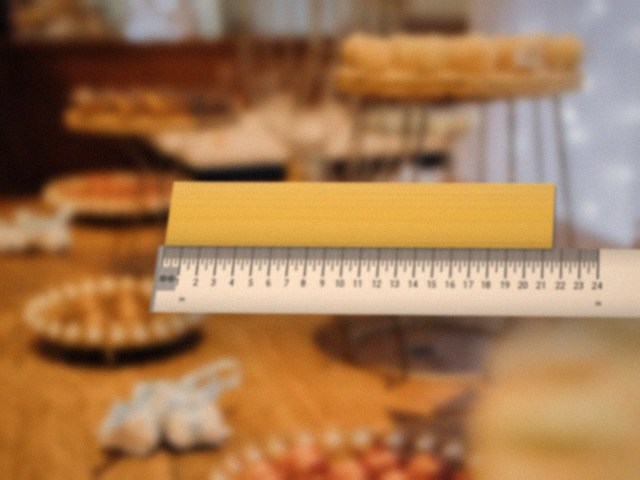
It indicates 21.5 in
